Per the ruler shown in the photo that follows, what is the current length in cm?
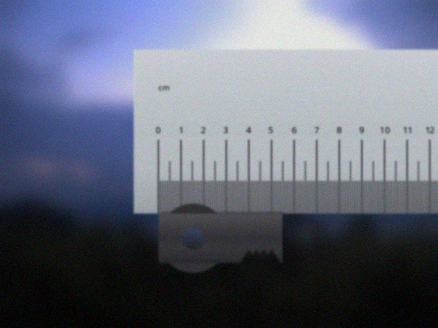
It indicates 5.5 cm
